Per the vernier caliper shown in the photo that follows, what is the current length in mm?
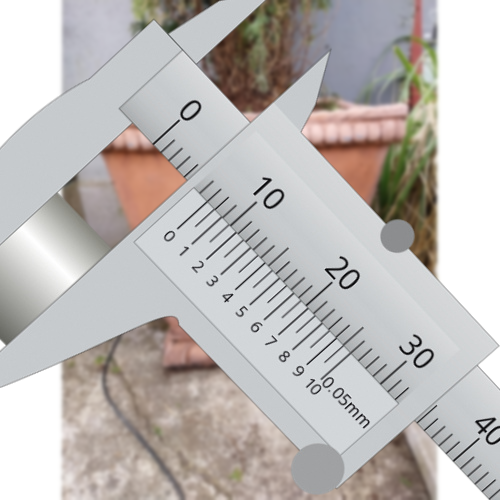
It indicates 7.0 mm
